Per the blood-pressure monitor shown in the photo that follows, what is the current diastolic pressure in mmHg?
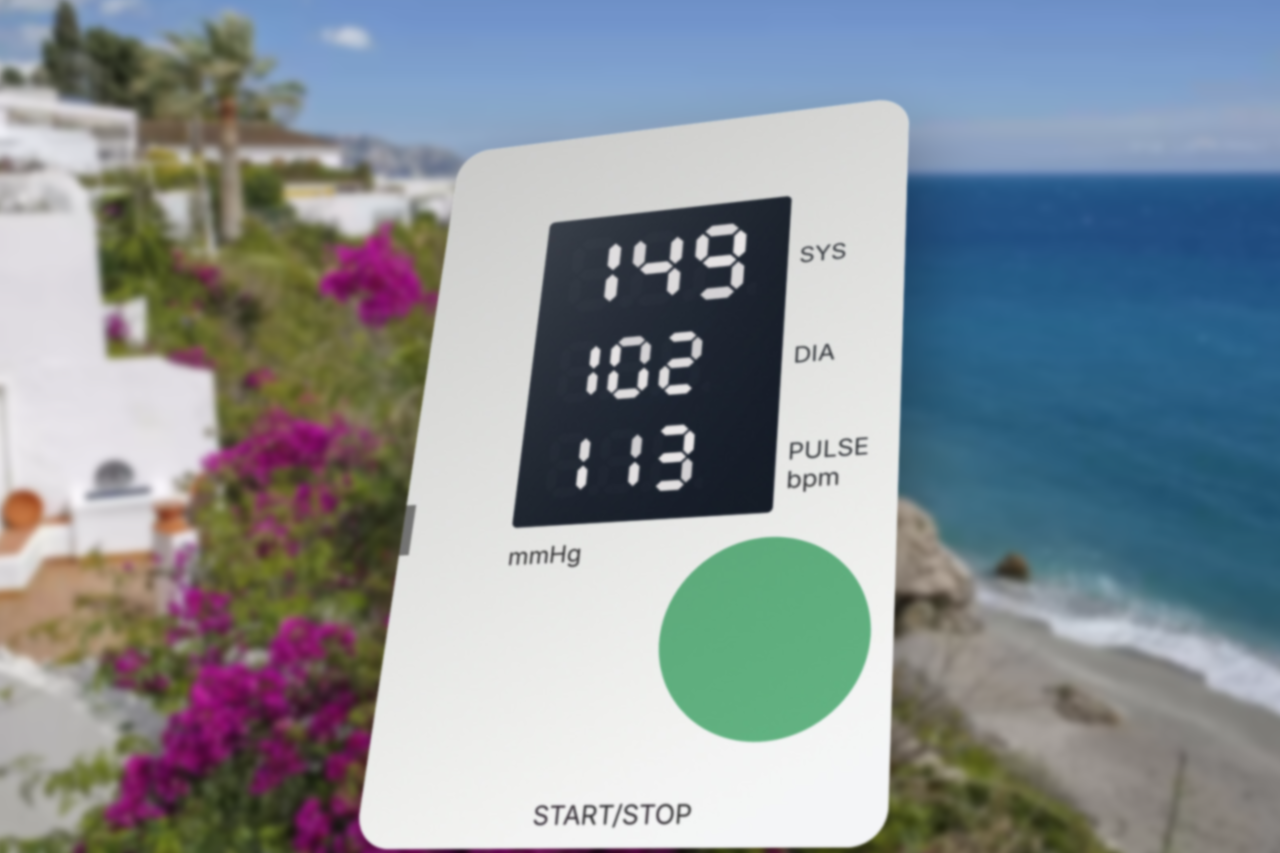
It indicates 102 mmHg
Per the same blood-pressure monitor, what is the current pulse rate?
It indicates 113 bpm
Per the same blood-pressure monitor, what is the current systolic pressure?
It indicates 149 mmHg
